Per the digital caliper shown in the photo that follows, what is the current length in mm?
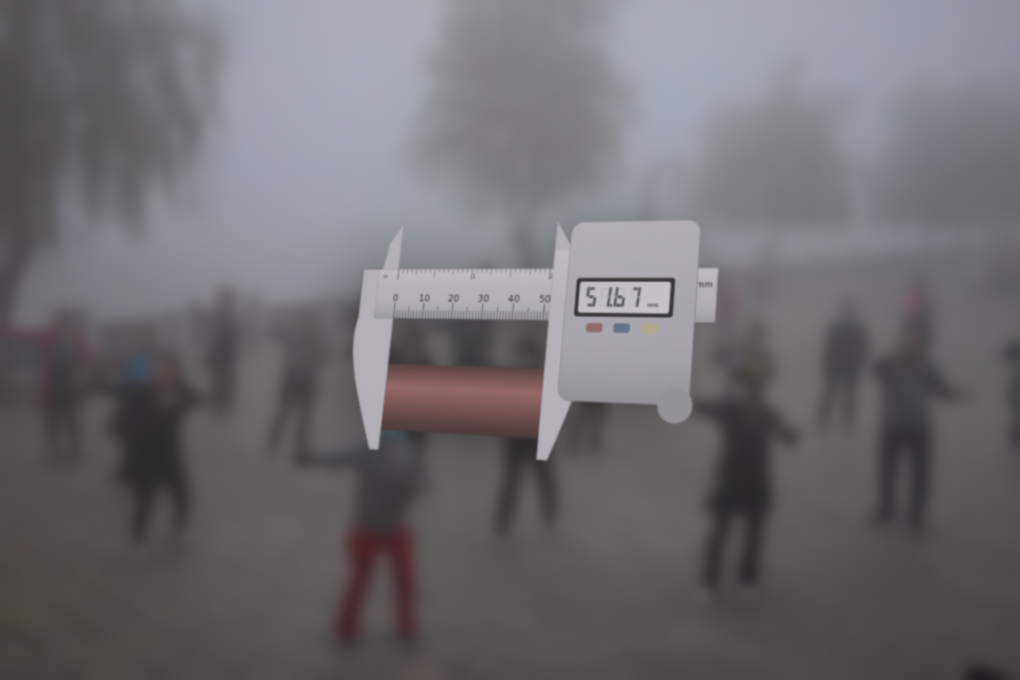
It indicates 51.67 mm
